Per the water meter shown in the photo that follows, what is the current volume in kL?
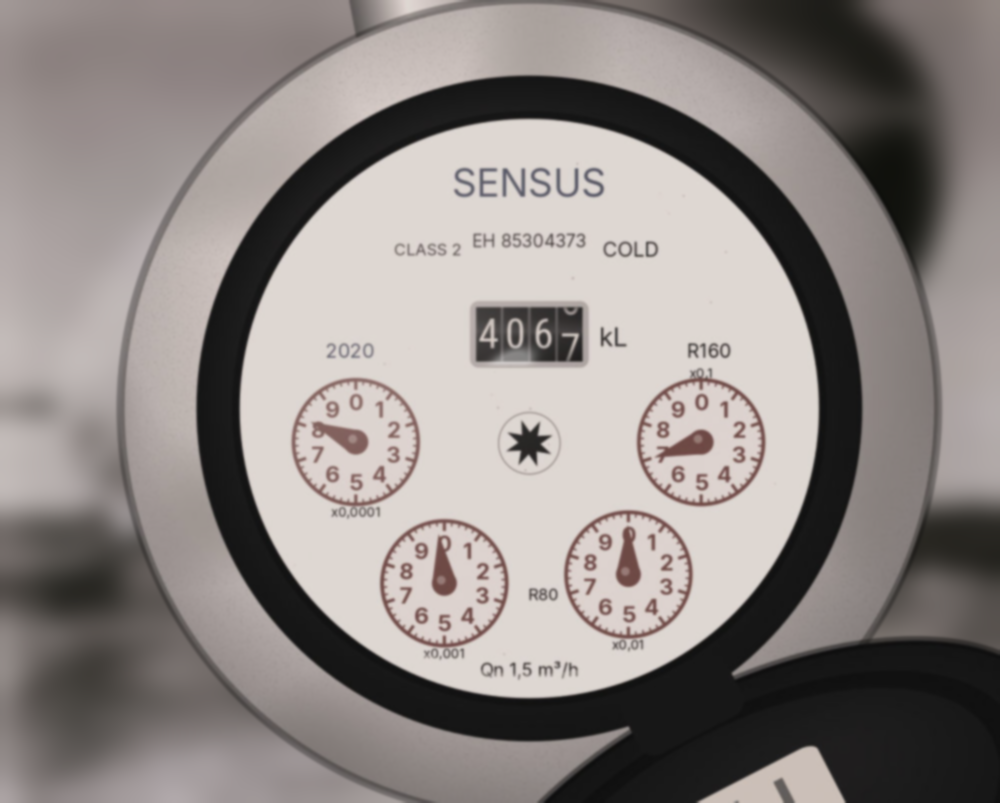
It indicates 4066.6998 kL
